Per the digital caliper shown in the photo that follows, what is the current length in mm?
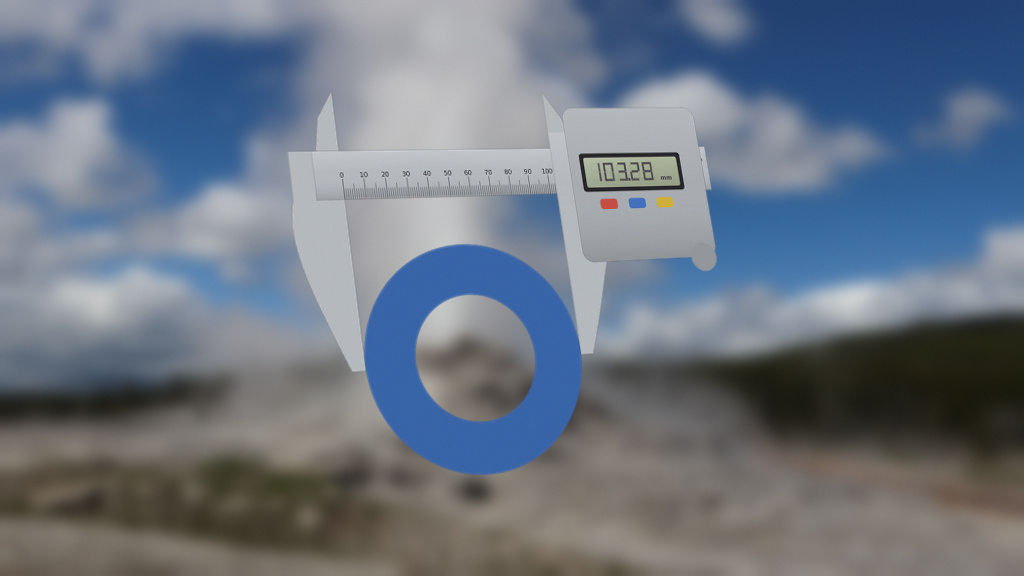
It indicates 103.28 mm
